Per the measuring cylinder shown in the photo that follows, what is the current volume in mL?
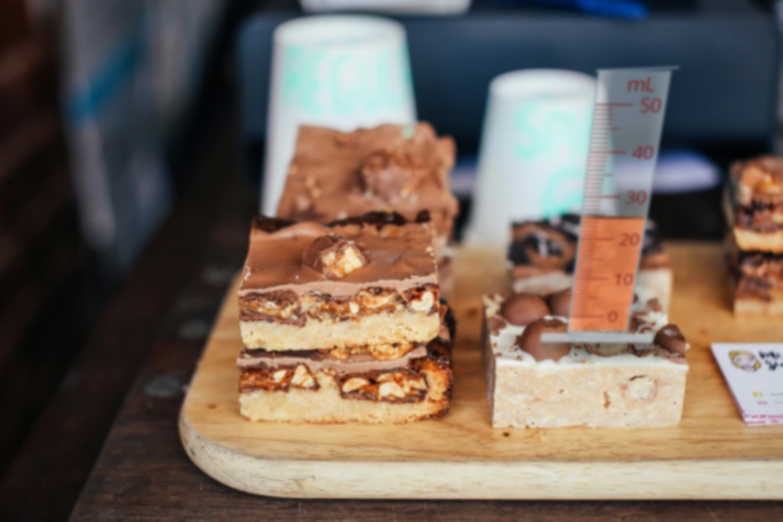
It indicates 25 mL
